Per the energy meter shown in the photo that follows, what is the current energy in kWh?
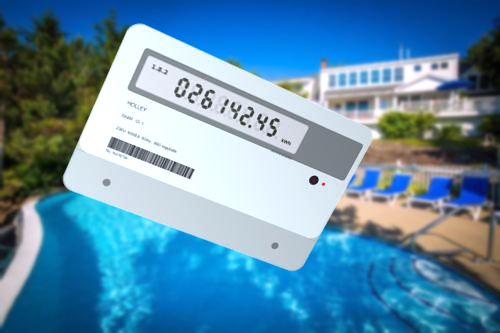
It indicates 26142.45 kWh
